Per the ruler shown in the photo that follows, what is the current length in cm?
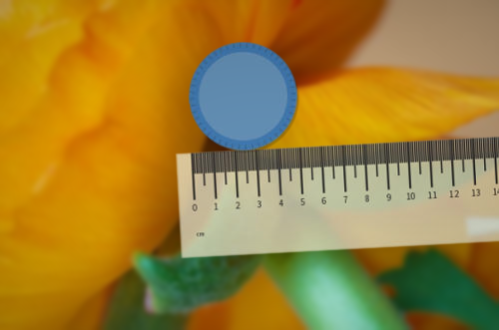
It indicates 5 cm
